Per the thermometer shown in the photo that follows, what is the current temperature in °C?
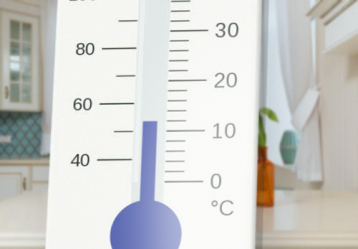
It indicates 12 °C
